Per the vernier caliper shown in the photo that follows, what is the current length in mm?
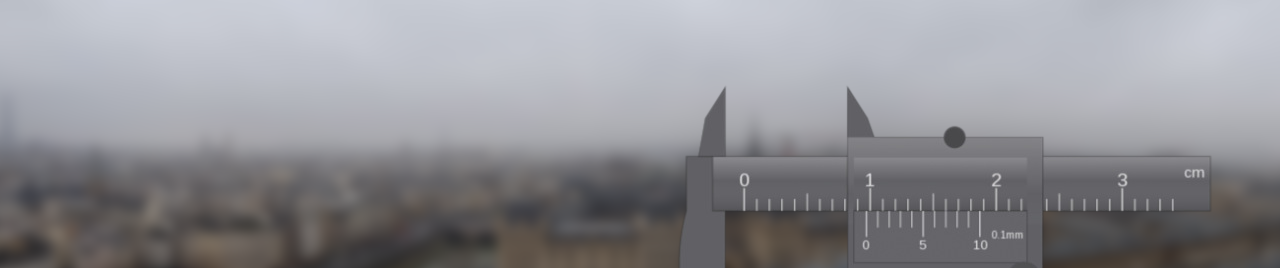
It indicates 9.7 mm
